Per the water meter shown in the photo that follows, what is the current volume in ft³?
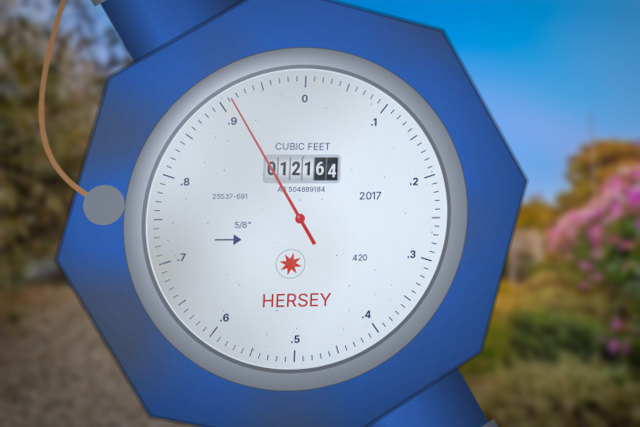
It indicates 12163.91 ft³
